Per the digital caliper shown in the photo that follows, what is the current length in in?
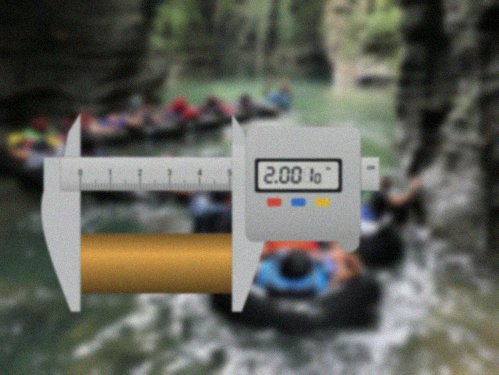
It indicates 2.0010 in
